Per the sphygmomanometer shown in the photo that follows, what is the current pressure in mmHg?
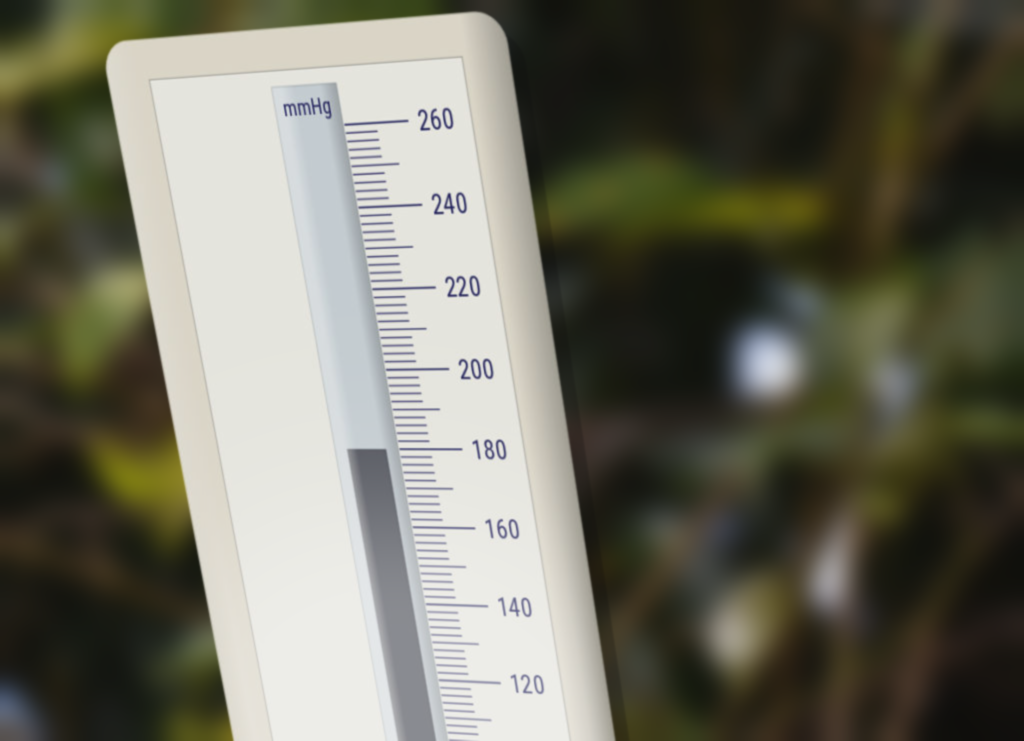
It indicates 180 mmHg
